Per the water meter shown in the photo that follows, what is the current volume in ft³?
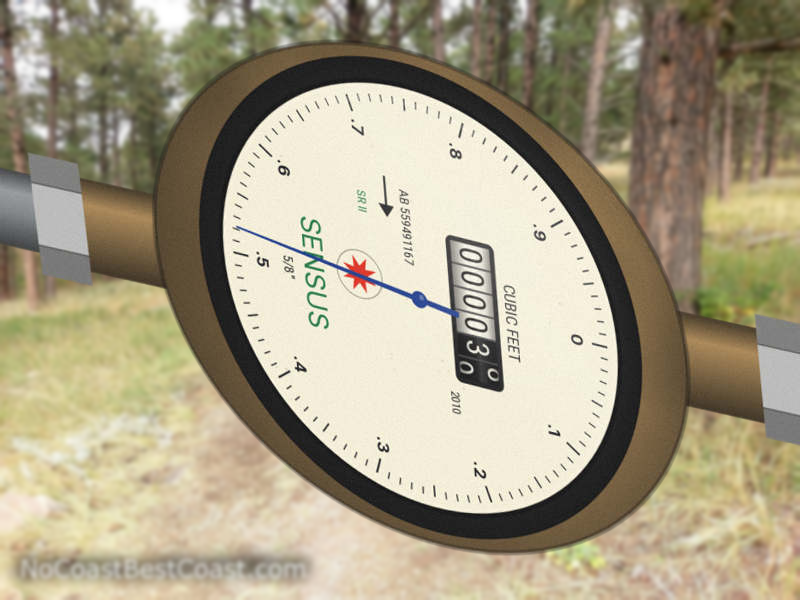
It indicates 38.52 ft³
